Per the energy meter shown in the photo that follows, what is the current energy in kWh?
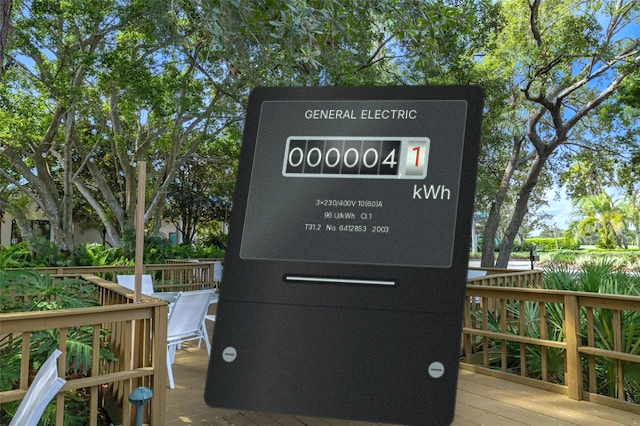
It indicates 4.1 kWh
